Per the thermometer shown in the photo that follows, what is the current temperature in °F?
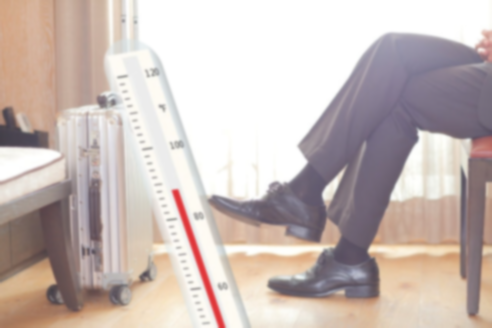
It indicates 88 °F
